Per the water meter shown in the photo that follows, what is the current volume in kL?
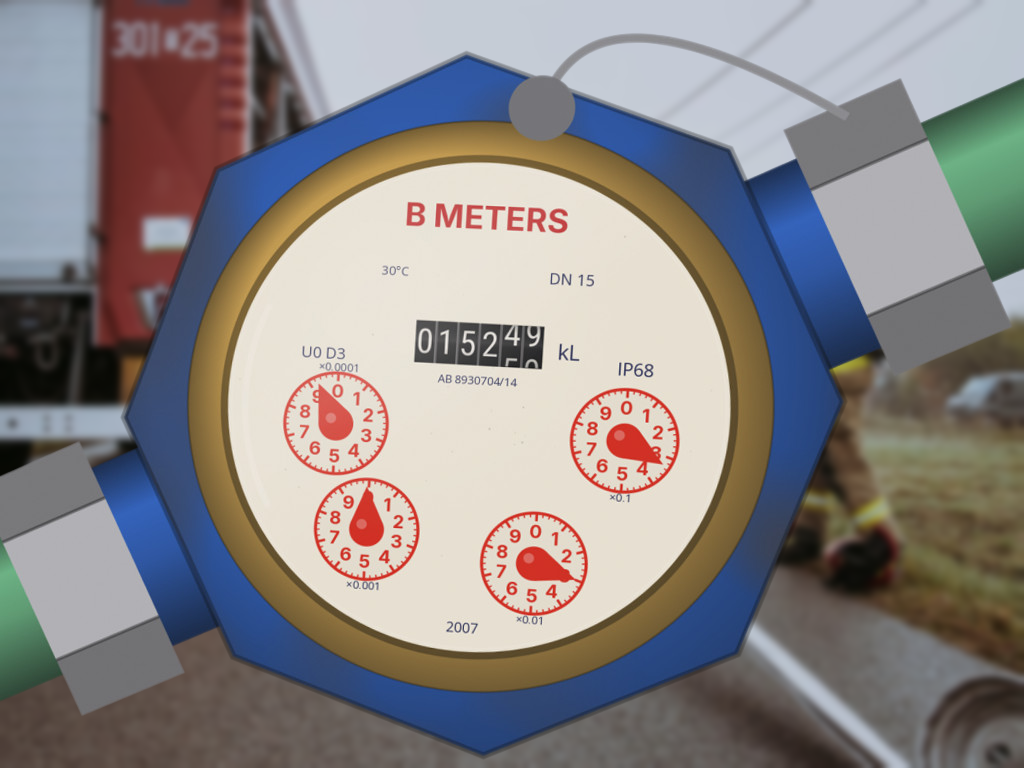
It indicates 15249.3299 kL
